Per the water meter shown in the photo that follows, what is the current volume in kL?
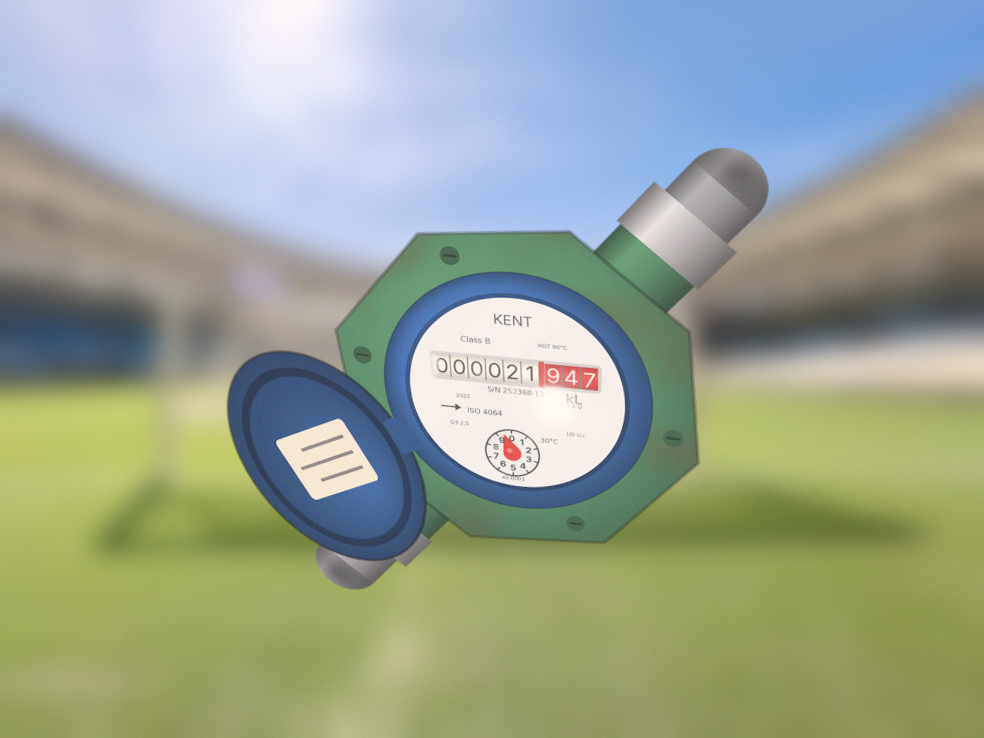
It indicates 21.9469 kL
